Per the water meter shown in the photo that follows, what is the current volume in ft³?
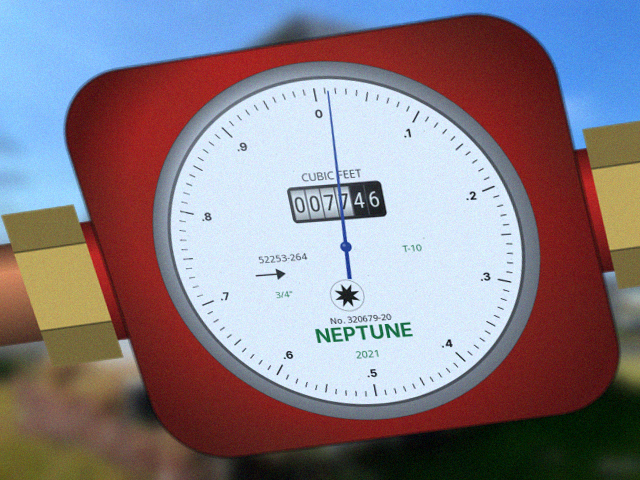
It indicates 7746.01 ft³
